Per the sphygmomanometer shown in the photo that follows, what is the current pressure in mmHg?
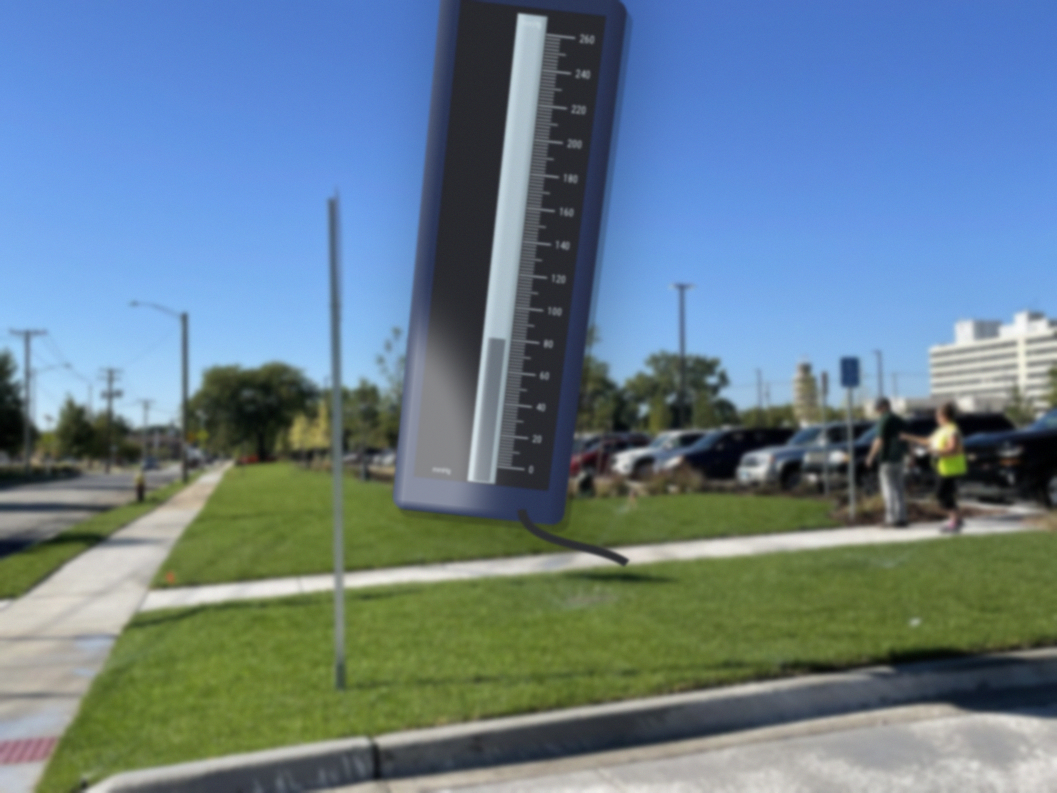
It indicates 80 mmHg
